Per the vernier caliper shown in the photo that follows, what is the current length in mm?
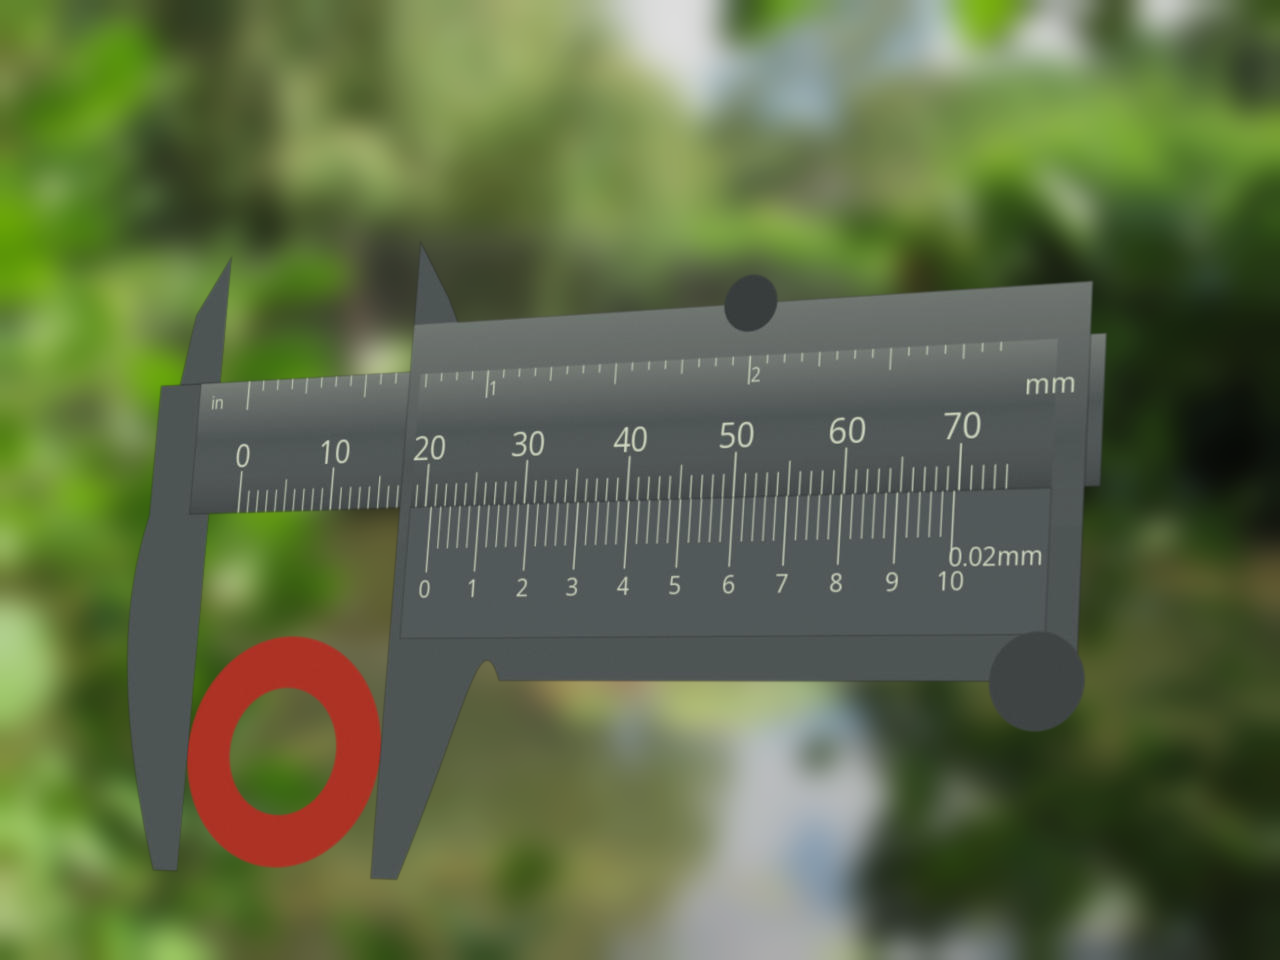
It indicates 20.6 mm
